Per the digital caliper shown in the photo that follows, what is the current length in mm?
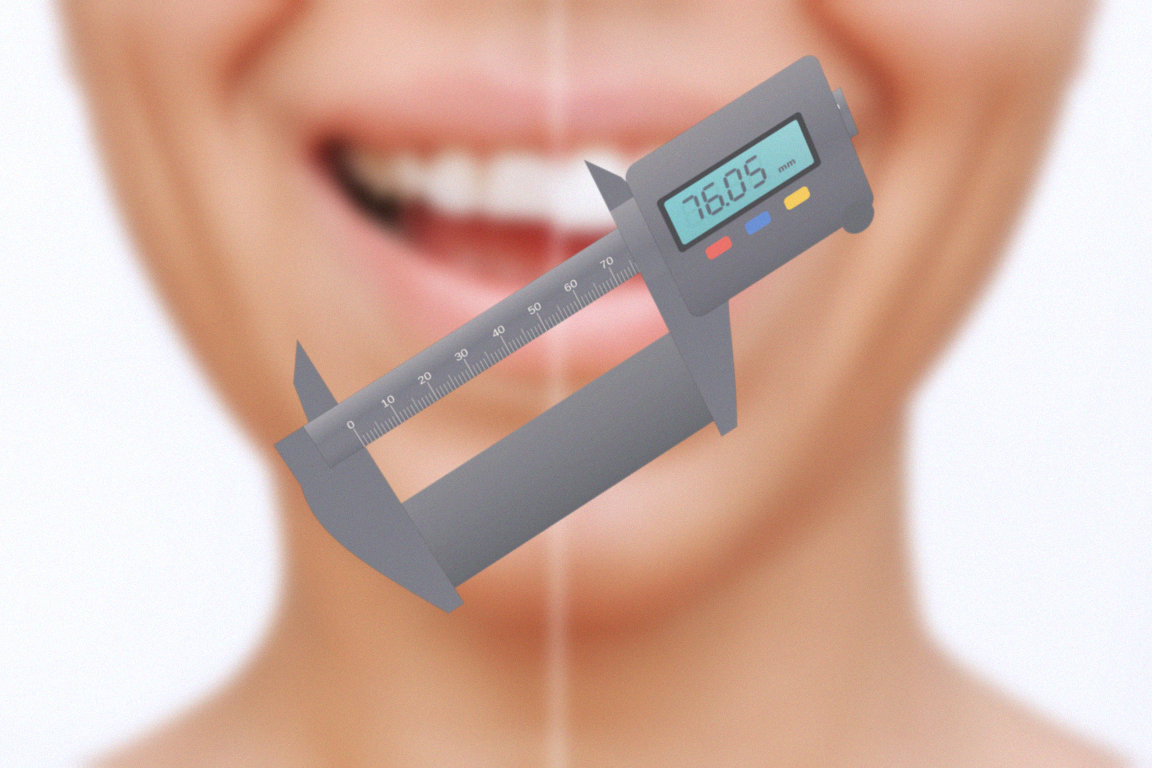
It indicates 76.05 mm
